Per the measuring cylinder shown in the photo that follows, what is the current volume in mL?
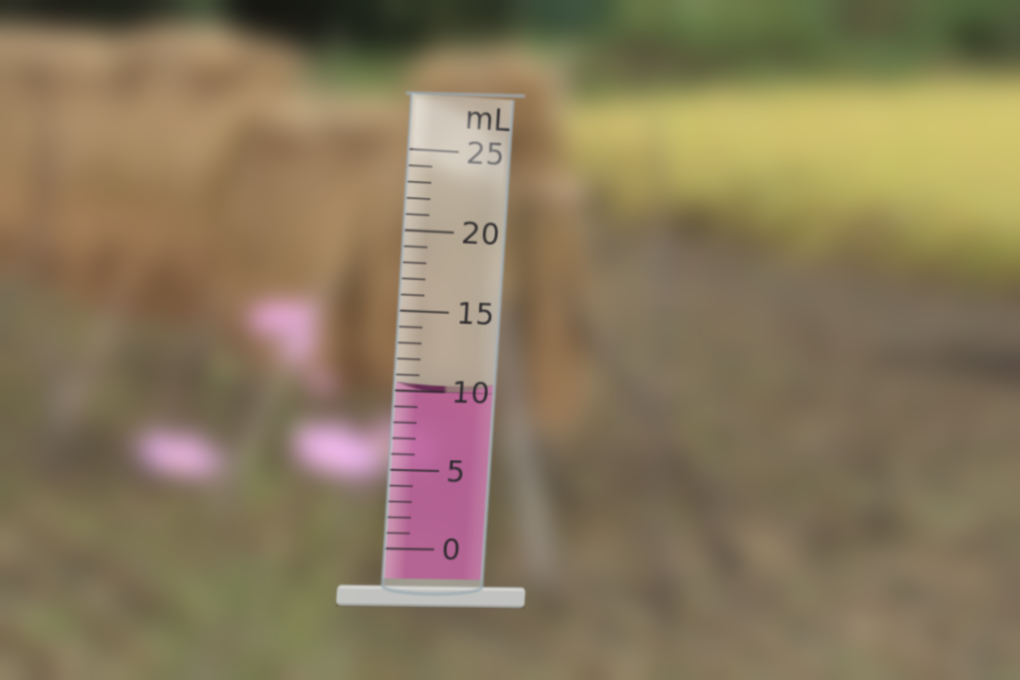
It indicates 10 mL
